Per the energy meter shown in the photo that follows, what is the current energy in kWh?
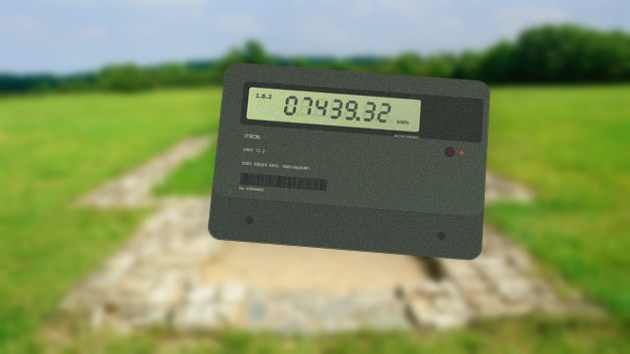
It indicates 7439.32 kWh
